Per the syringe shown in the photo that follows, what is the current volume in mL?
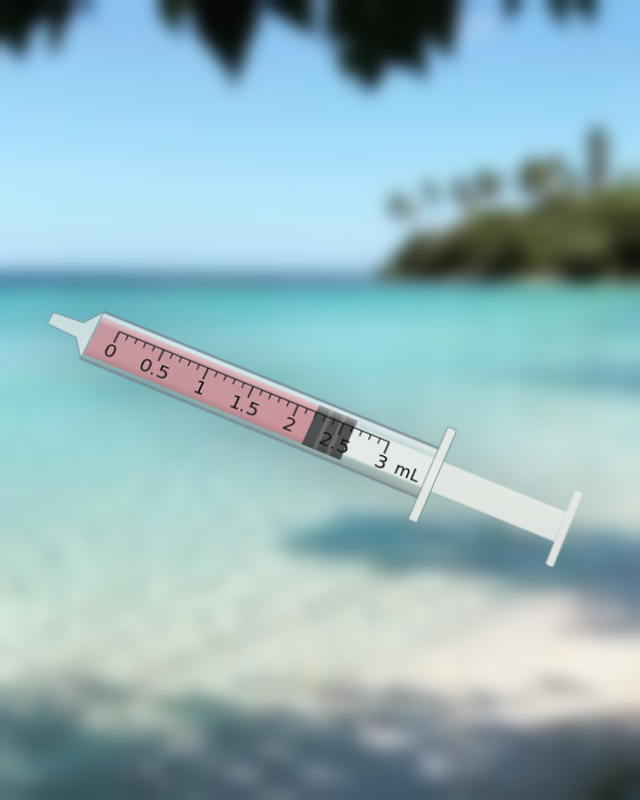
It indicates 2.2 mL
